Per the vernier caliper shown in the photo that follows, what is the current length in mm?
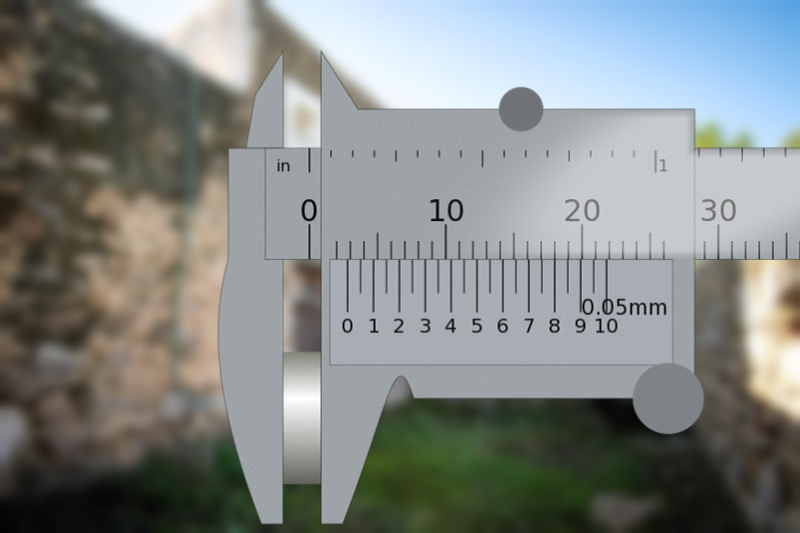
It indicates 2.8 mm
